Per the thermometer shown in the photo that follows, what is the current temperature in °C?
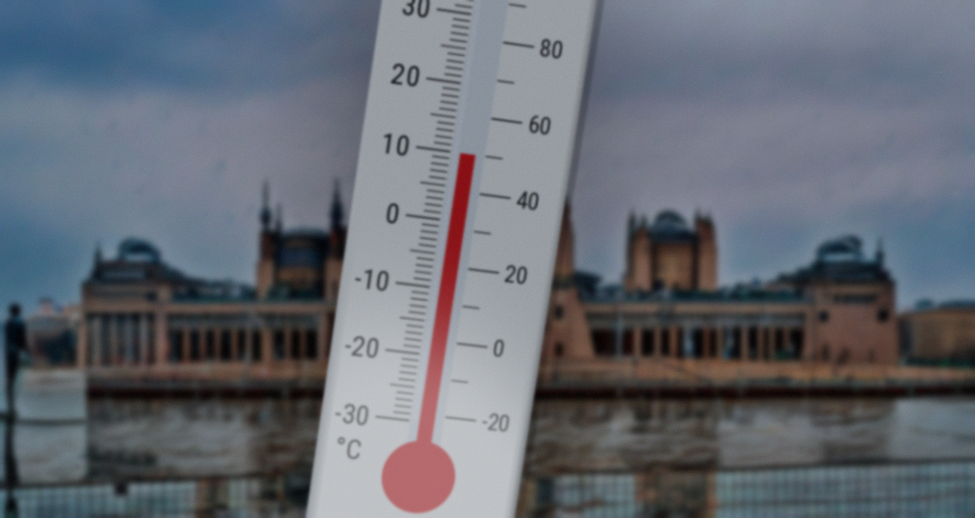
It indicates 10 °C
